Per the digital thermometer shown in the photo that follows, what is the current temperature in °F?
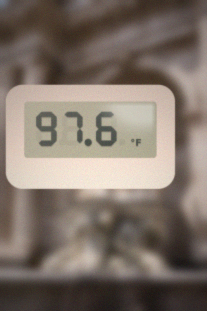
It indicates 97.6 °F
